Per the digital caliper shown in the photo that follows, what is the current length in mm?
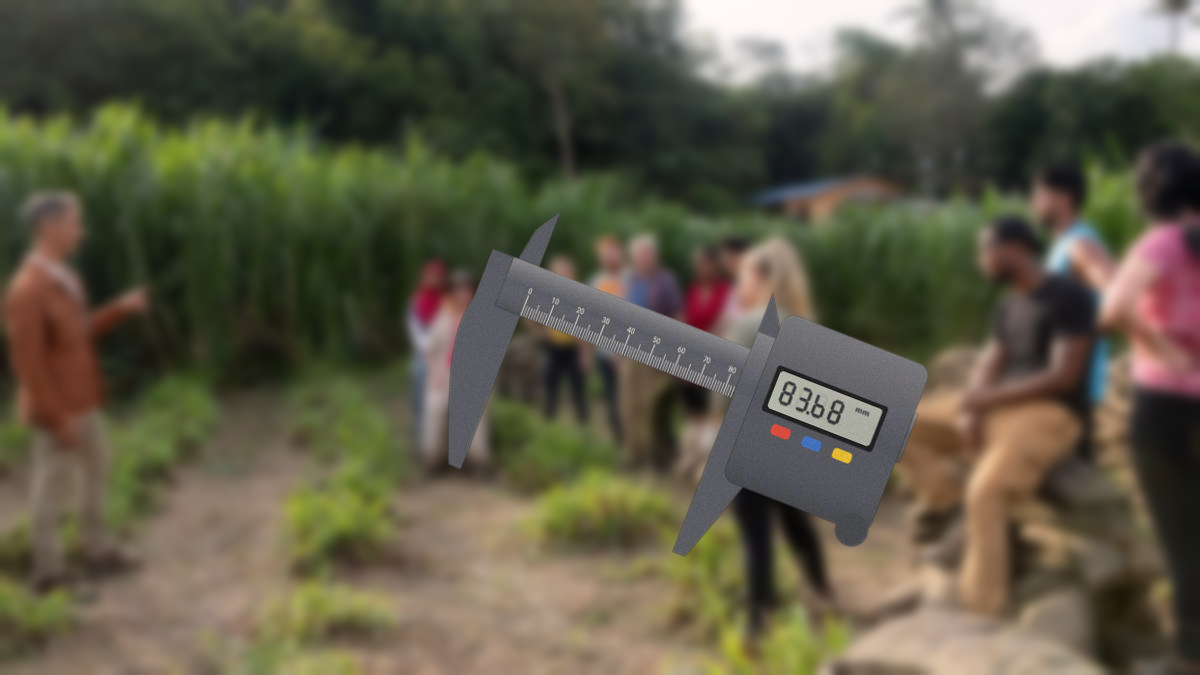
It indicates 83.68 mm
